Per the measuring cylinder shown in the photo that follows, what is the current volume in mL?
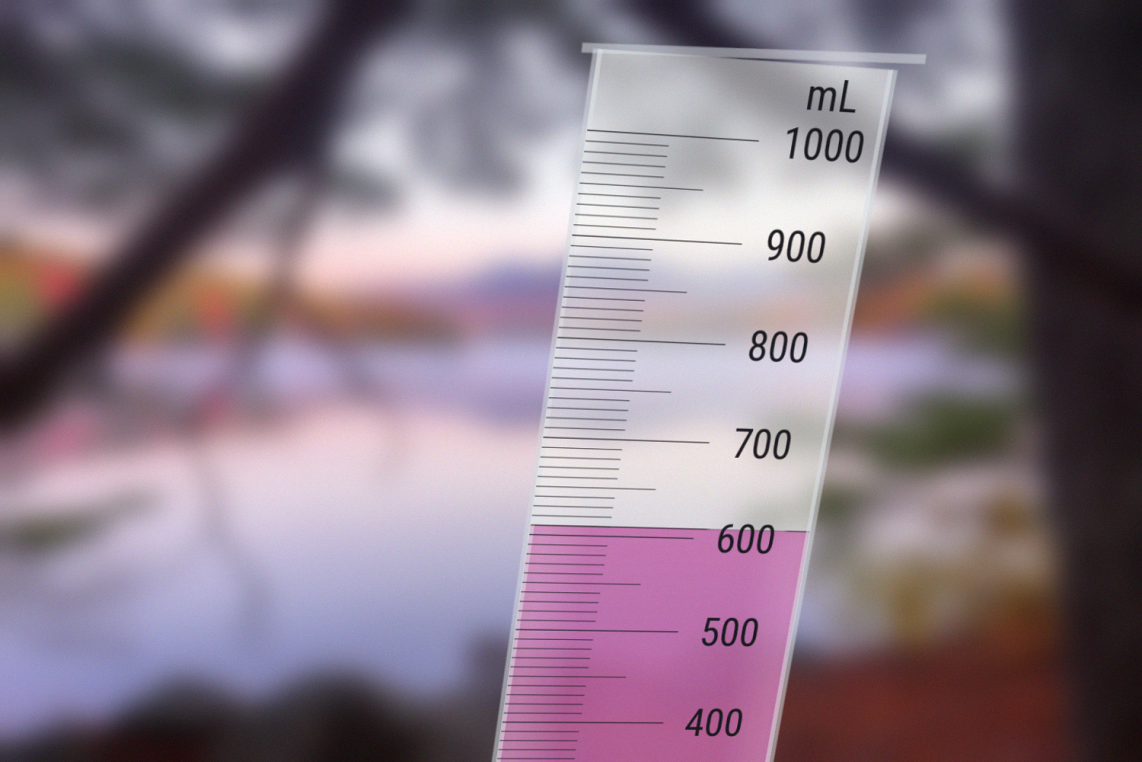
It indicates 610 mL
